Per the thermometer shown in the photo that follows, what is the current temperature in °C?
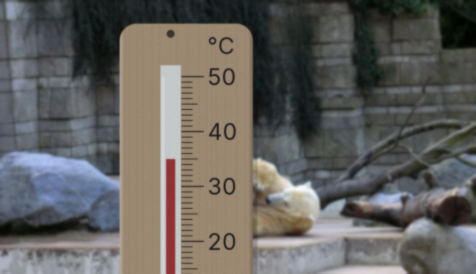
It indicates 35 °C
